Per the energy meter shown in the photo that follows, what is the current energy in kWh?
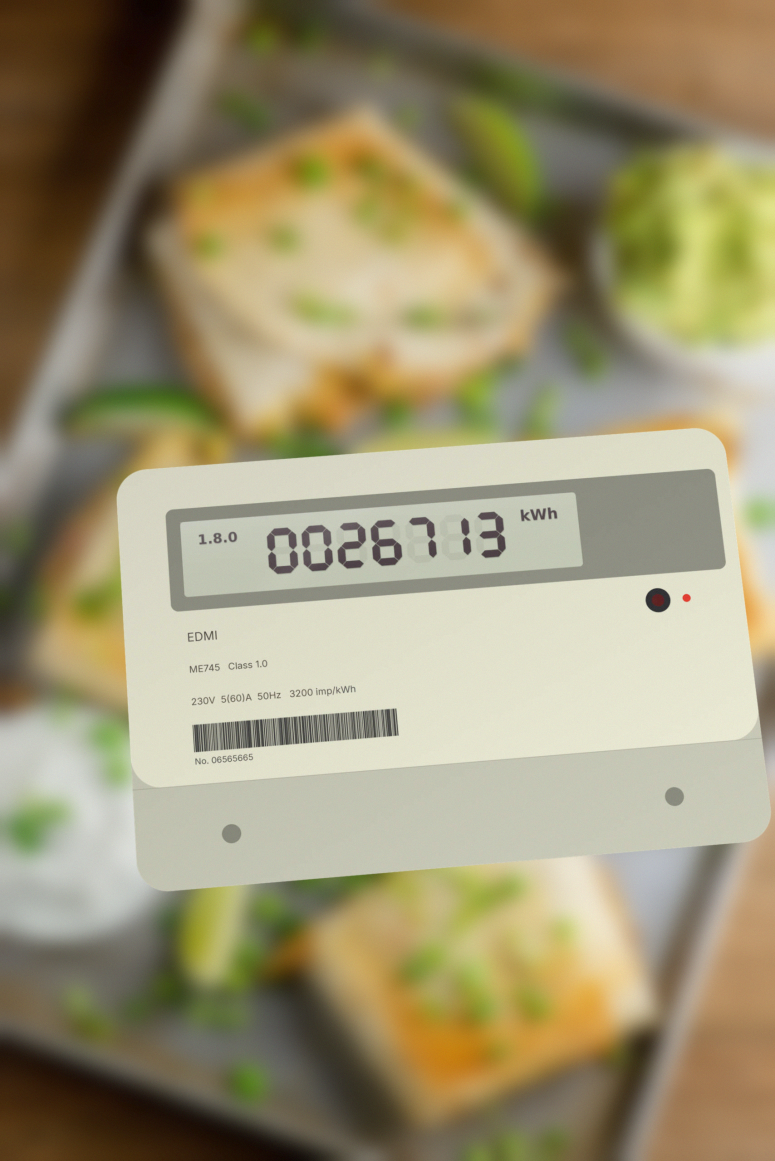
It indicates 26713 kWh
